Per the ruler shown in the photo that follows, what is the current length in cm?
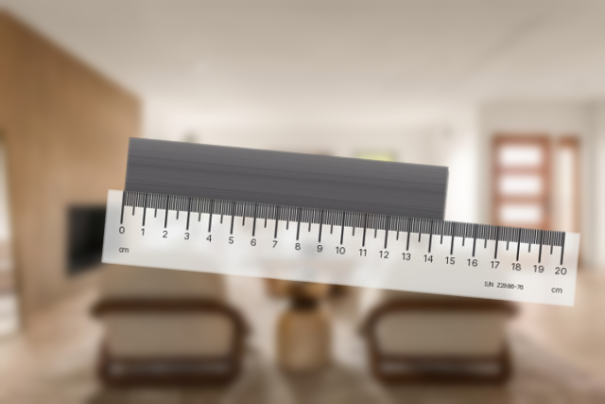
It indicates 14.5 cm
